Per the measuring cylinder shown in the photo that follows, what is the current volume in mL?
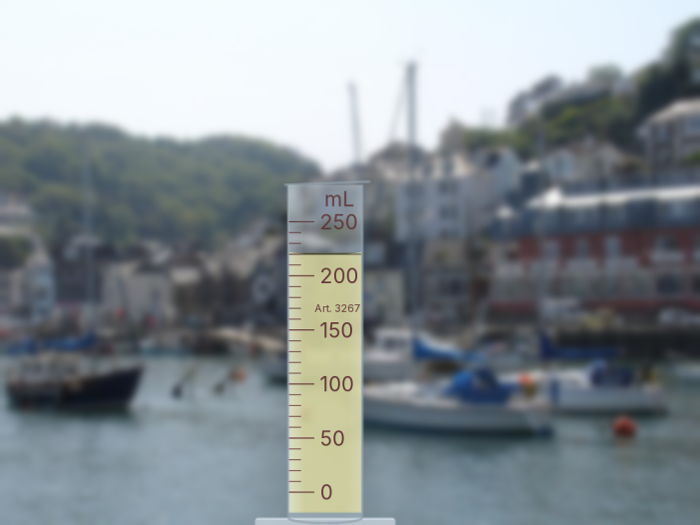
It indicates 220 mL
